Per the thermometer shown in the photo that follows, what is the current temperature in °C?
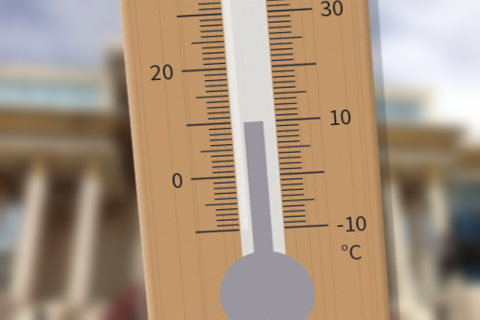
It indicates 10 °C
